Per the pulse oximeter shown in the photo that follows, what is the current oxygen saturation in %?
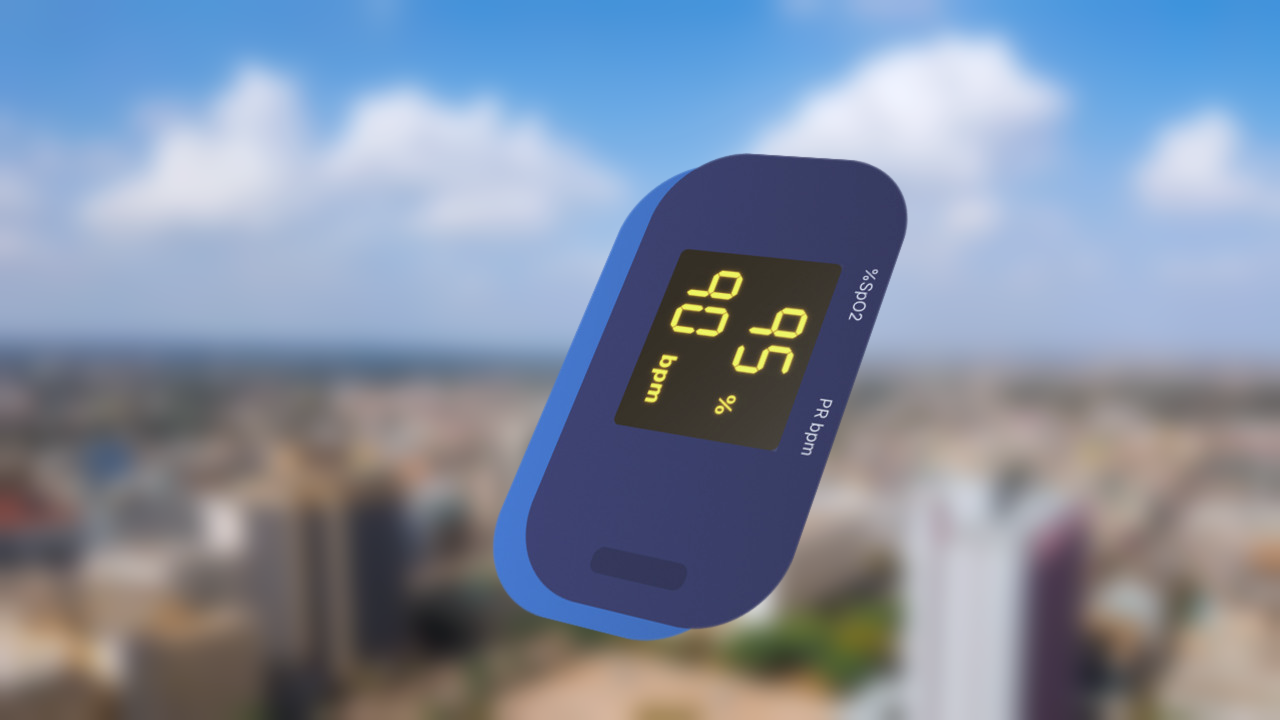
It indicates 95 %
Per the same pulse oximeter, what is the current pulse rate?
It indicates 90 bpm
